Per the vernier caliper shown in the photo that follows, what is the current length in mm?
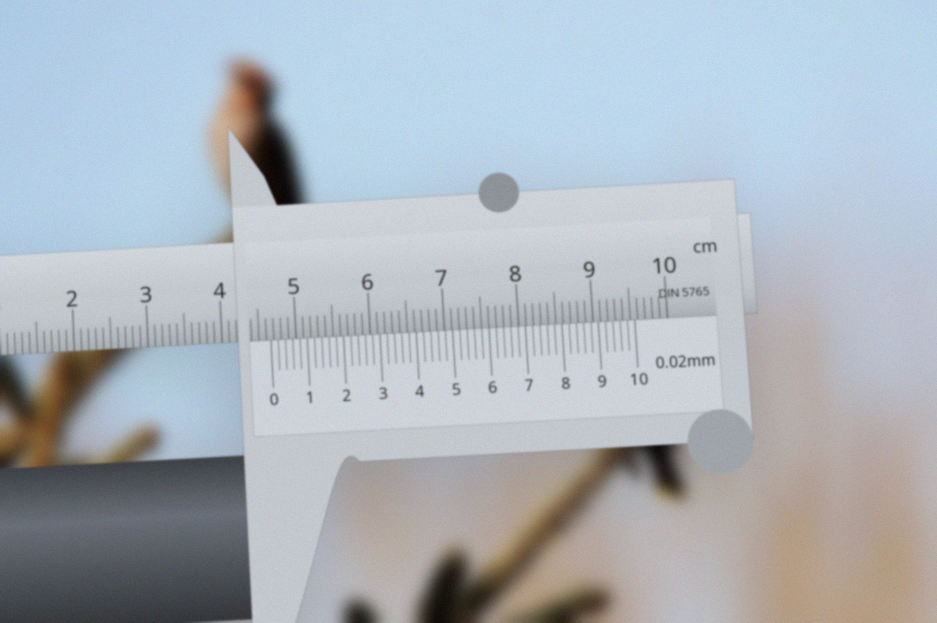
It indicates 46.6 mm
